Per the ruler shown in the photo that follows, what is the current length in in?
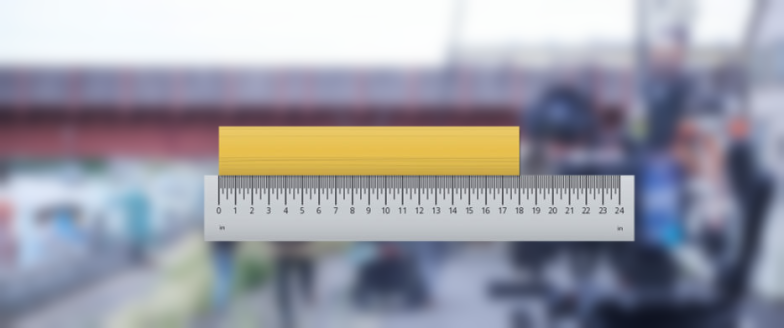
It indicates 18 in
